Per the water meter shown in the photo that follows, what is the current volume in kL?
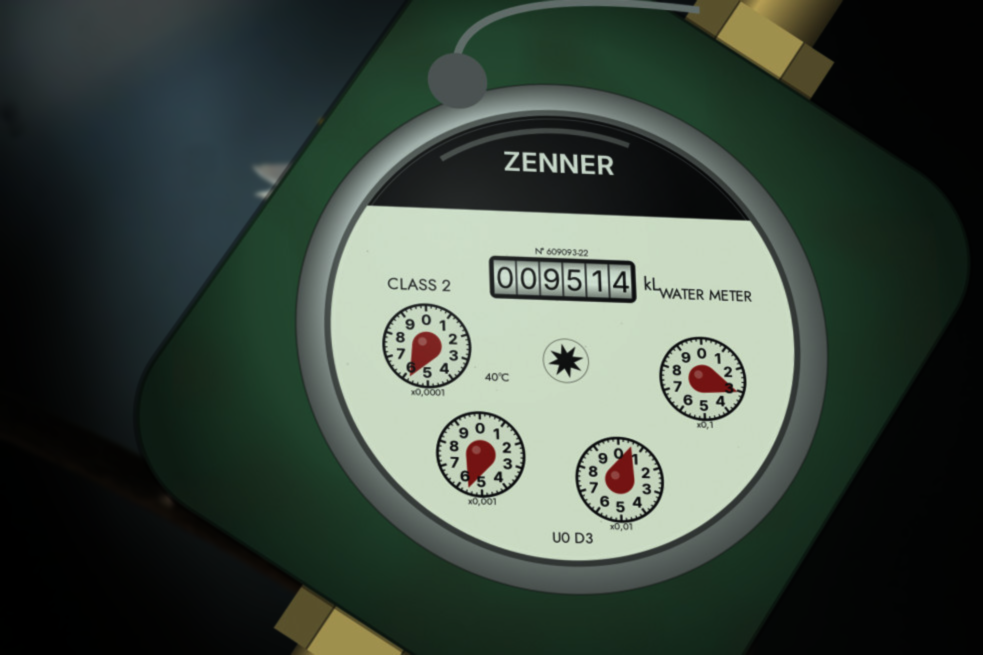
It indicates 9514.3055 kL
